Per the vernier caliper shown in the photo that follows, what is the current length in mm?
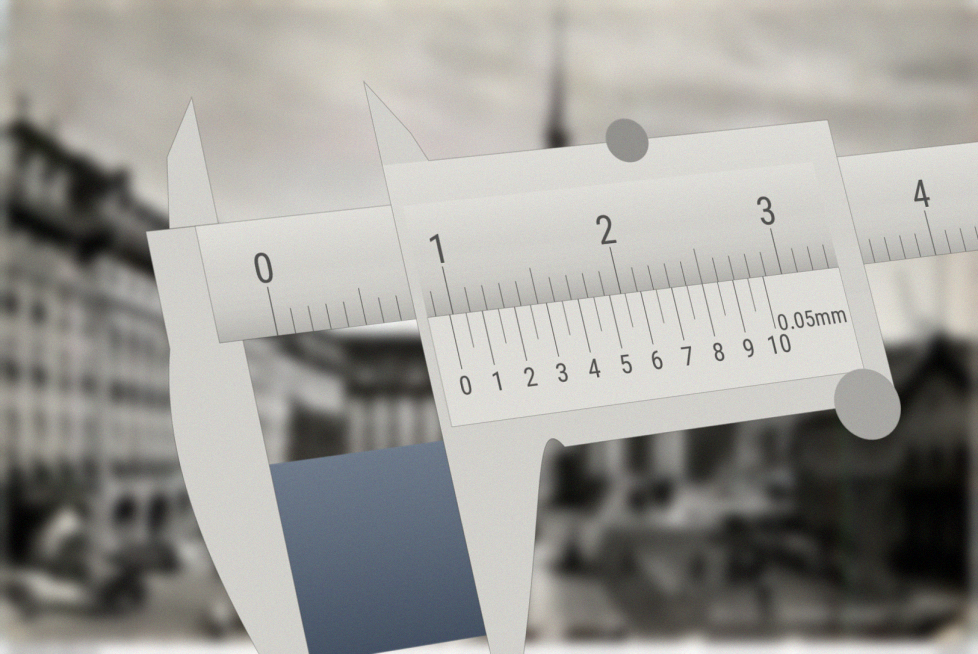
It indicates 9.8 mm
